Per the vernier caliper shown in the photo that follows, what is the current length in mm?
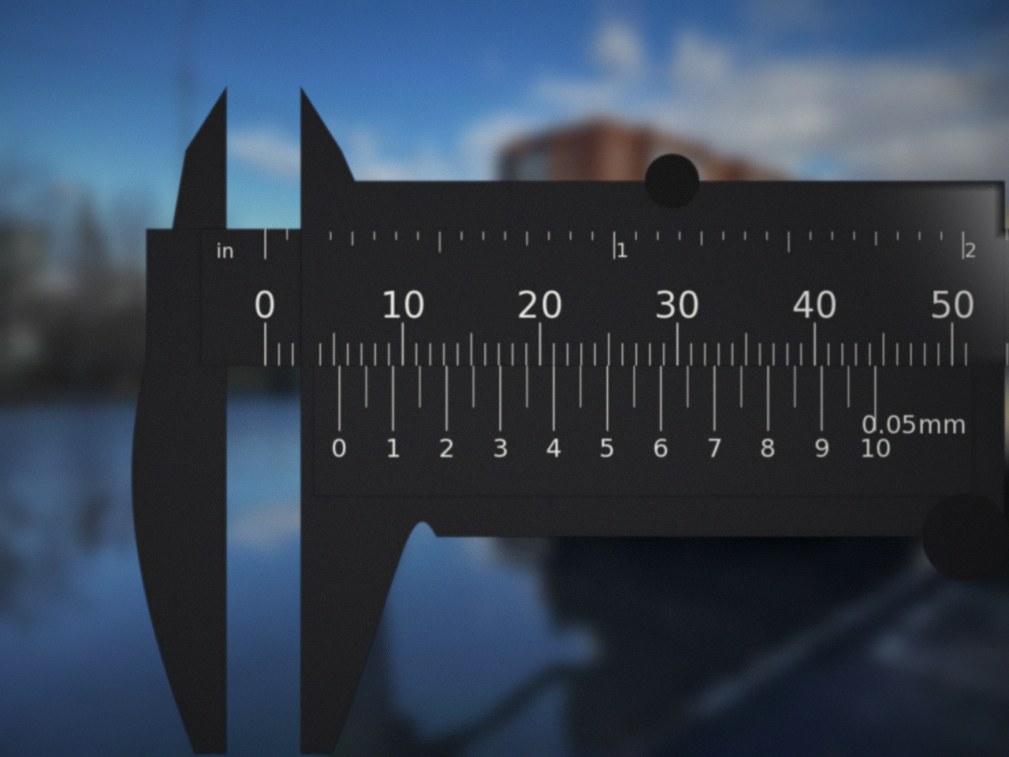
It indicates 5.4 mm
